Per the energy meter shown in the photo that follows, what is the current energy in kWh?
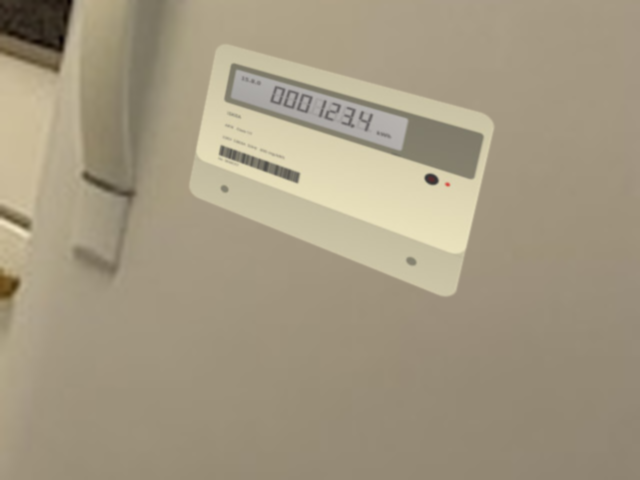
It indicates 123.4 kWh
